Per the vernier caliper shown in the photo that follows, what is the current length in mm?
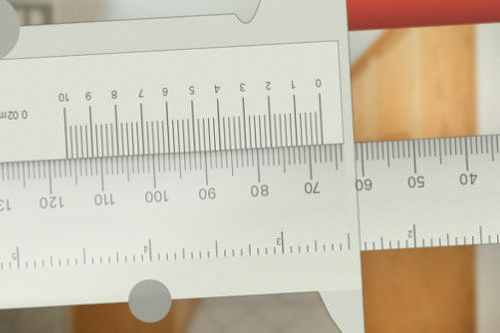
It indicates 67.5 mm
